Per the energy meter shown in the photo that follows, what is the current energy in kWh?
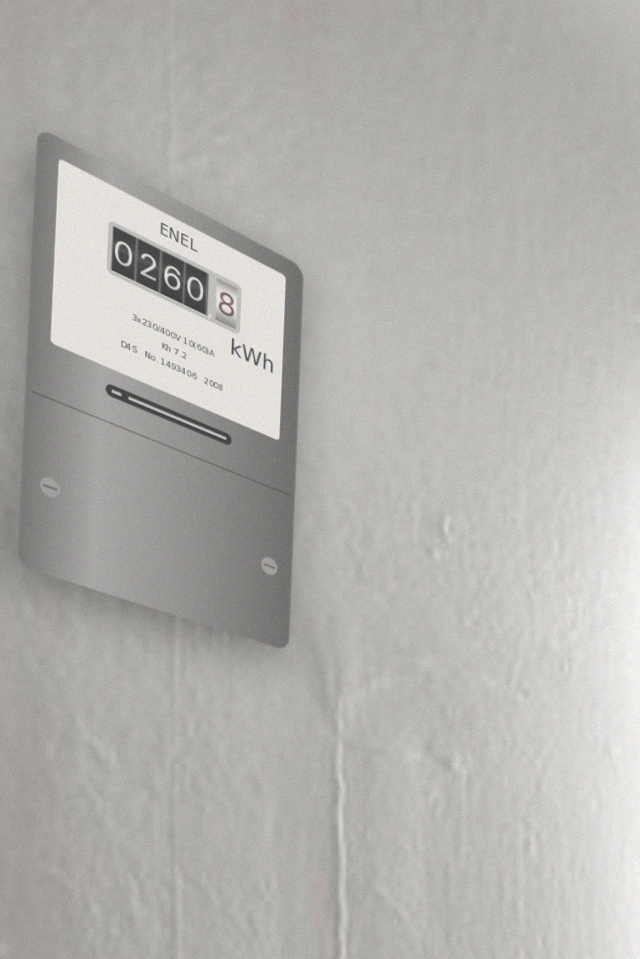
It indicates 260.8 kWh
